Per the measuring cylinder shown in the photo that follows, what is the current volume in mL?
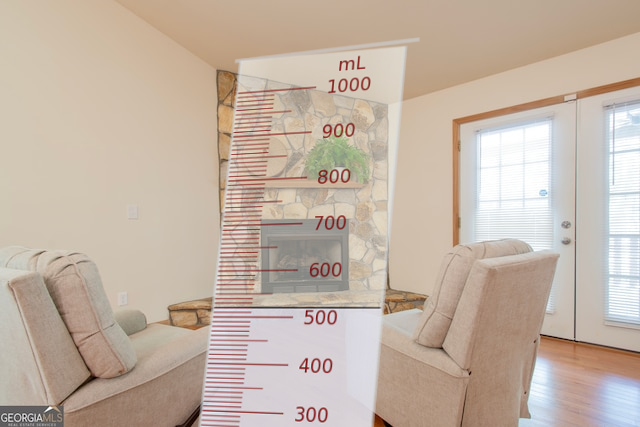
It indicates 520 mL
